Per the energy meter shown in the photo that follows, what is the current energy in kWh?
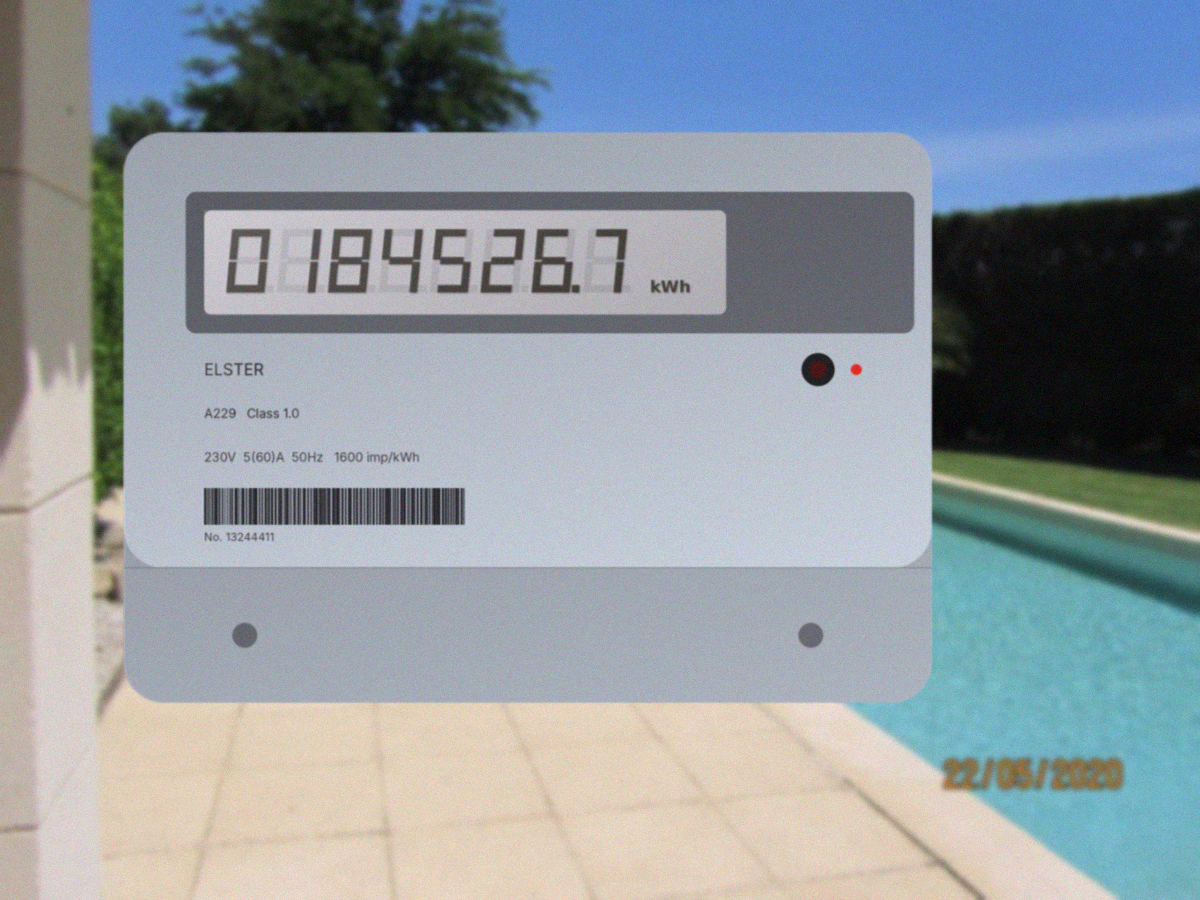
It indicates 184526.7 kWh
